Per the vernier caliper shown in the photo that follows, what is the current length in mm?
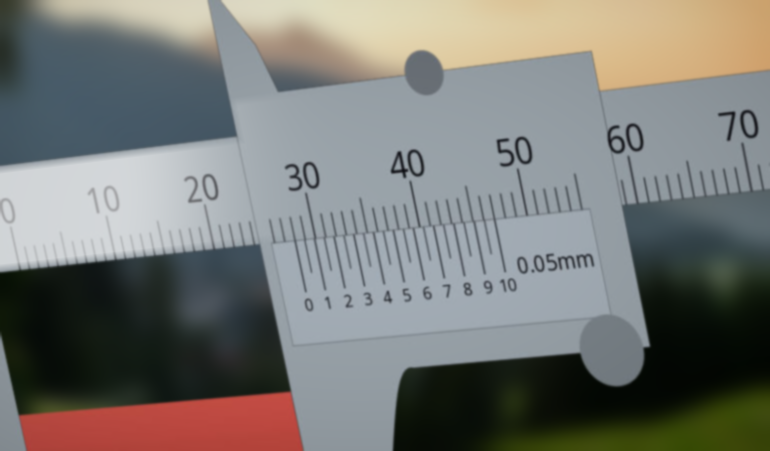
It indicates 28.0 mm
